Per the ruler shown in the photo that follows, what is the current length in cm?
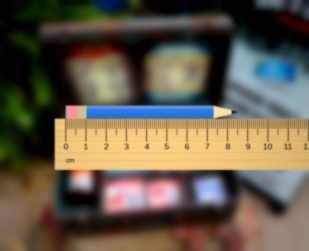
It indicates 8.5 cm
